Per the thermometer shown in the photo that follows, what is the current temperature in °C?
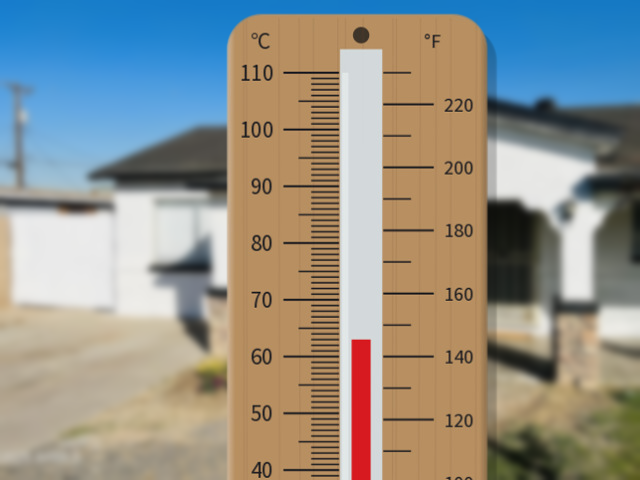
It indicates 63 °C
